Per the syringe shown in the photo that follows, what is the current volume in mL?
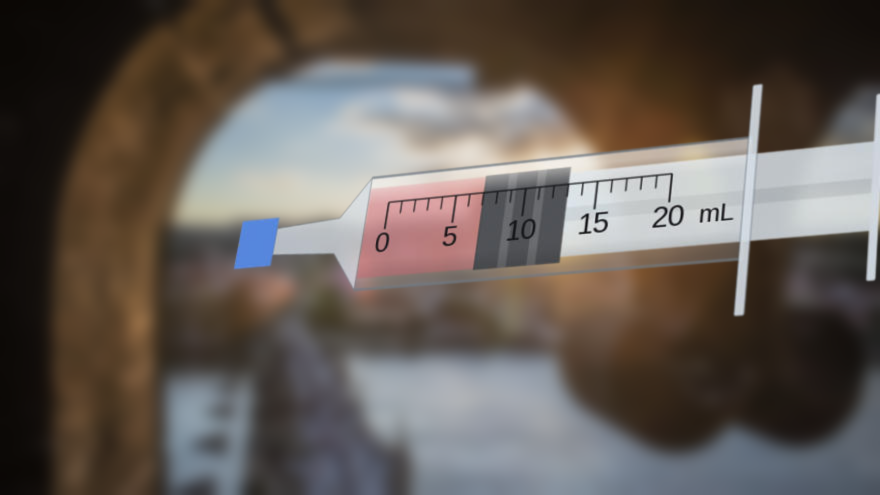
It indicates 7 mL
